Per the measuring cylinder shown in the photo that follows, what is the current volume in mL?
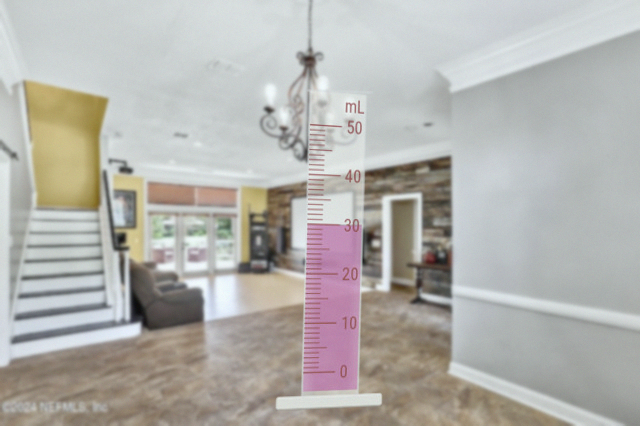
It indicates 30 mL
